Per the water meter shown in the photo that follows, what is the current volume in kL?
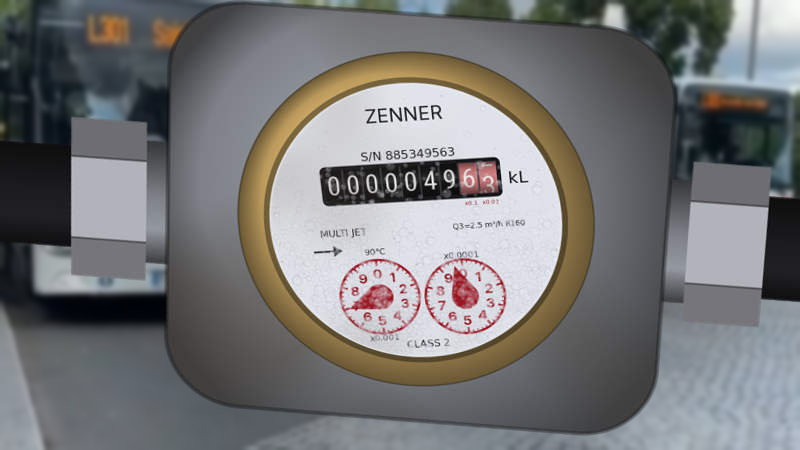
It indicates 49.6269 kL
